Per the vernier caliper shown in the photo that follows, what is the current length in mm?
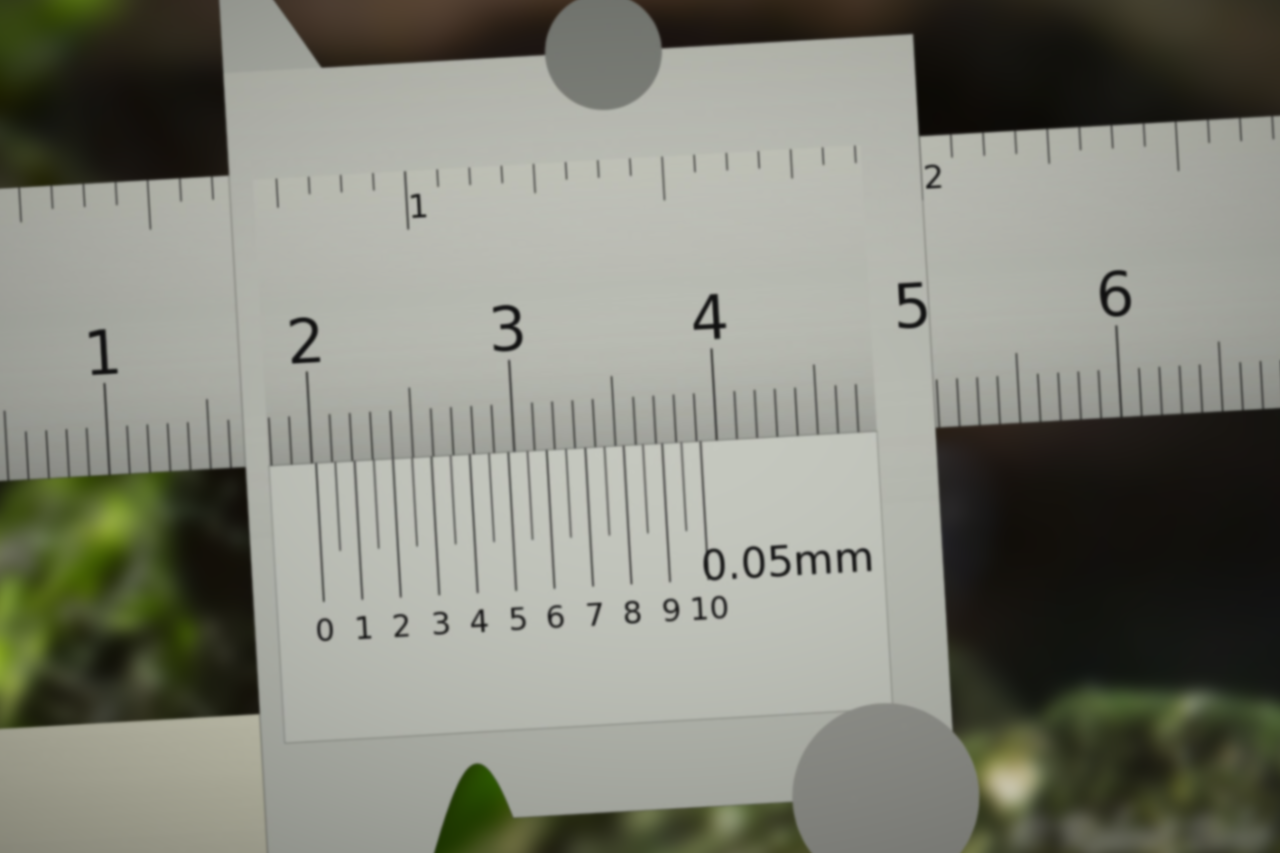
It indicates 20.2 mm
